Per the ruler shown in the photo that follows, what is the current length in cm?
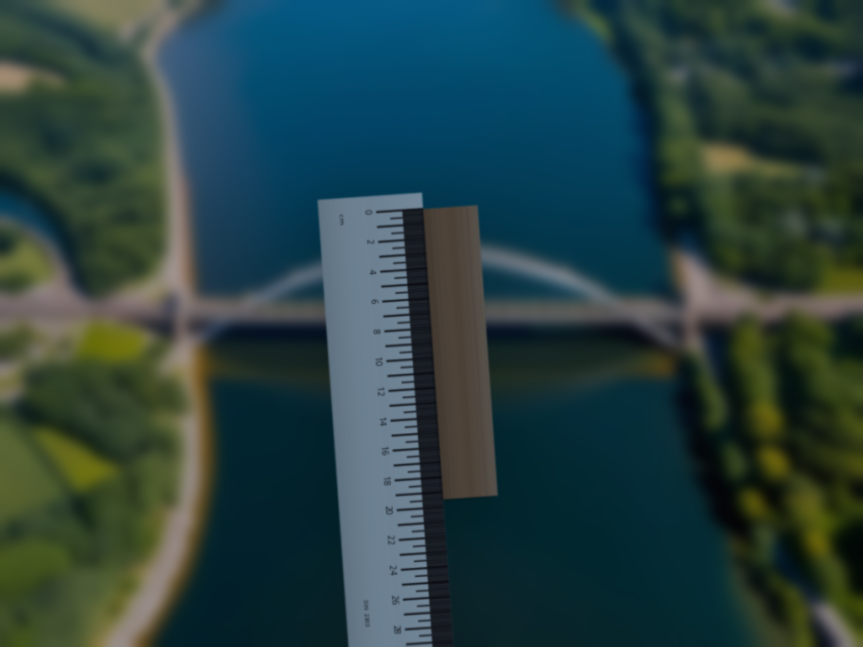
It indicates 19.5 cm
